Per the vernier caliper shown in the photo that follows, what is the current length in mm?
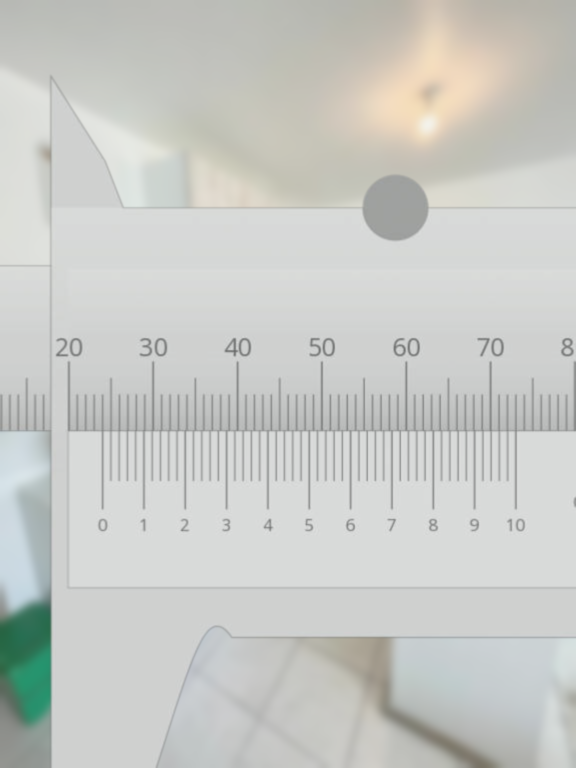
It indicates 24.0 mm
